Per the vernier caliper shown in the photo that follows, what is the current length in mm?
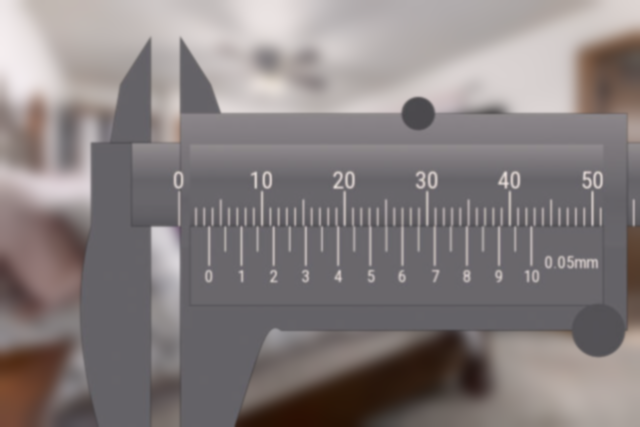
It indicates 3.6 mm
